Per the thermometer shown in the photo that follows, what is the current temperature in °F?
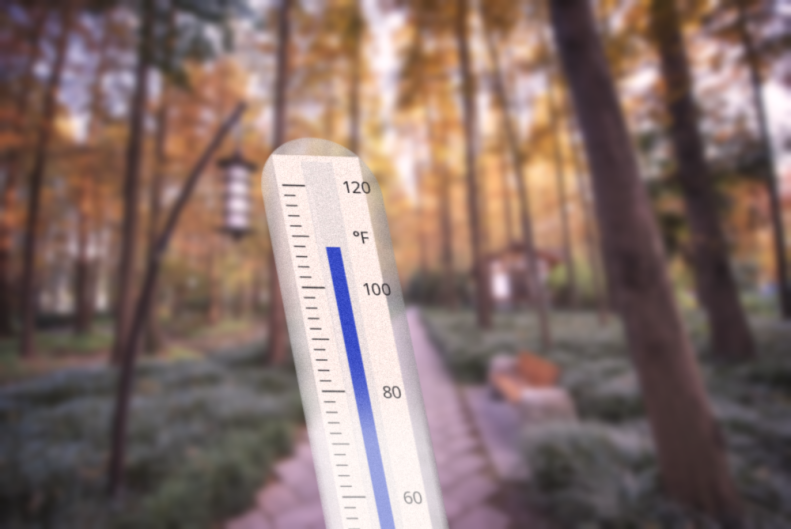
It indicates 108 °F
